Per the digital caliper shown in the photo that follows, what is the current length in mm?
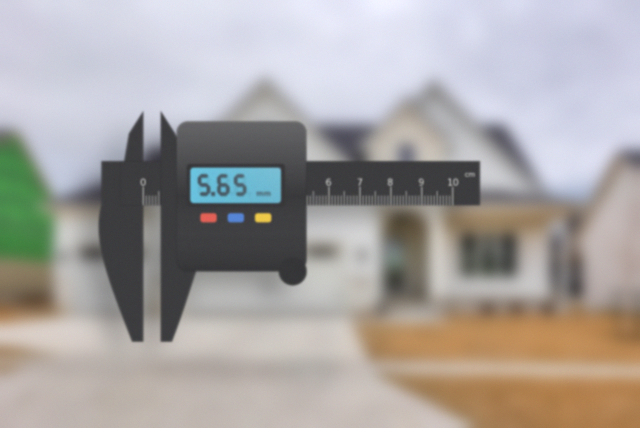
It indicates 5.65 mm
